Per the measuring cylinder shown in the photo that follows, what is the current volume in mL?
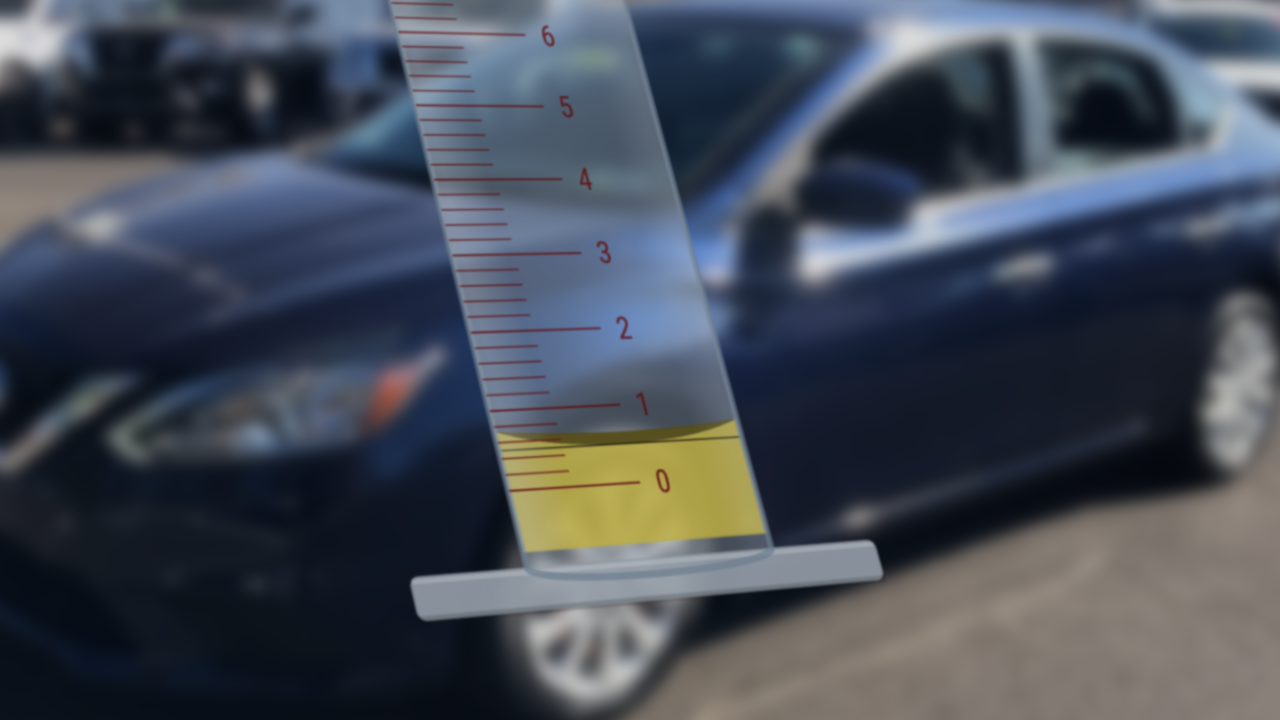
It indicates 0.5 mL
